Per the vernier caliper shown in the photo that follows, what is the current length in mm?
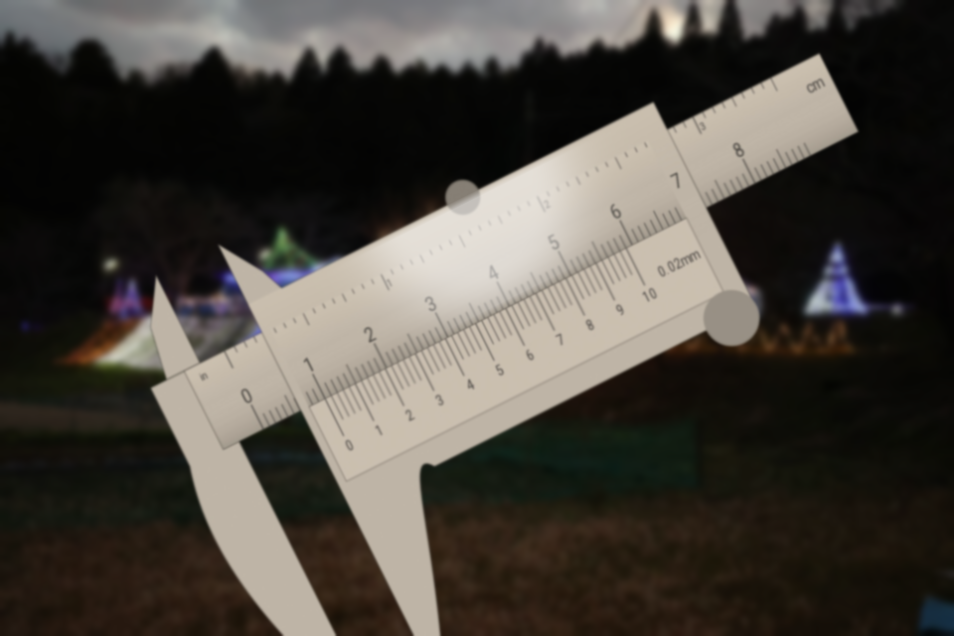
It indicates 10.0 mm
